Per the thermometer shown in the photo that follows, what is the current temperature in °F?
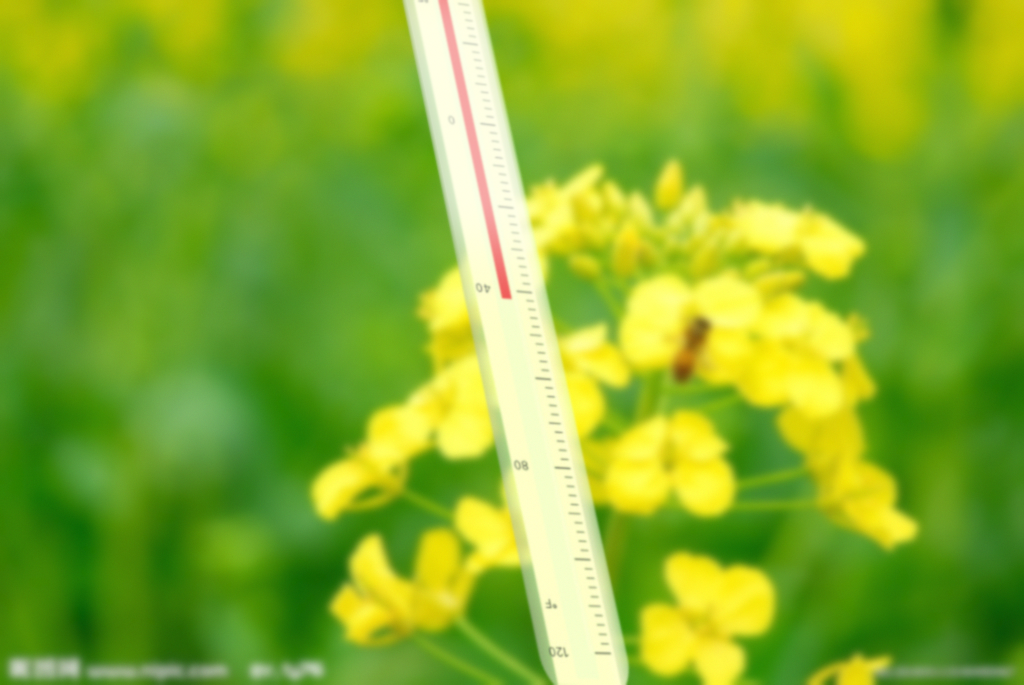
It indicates 42 °F
